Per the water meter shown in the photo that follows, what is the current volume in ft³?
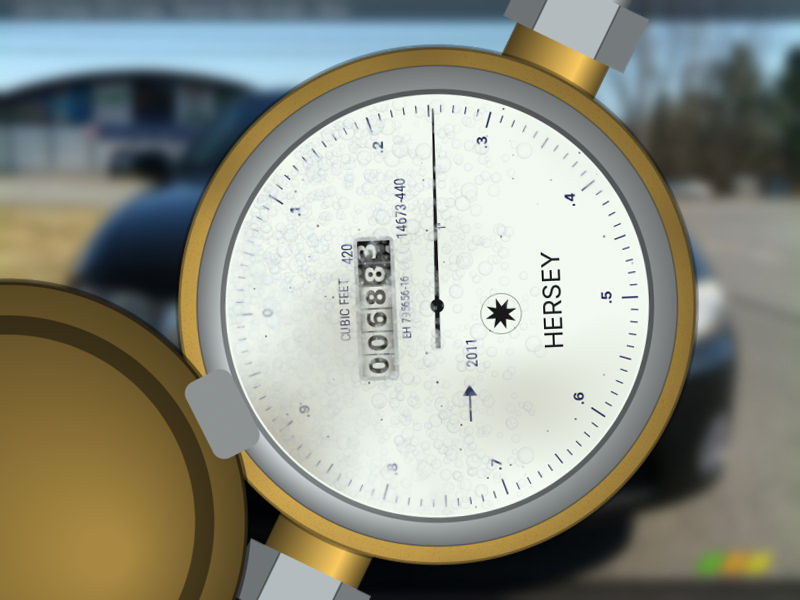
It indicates 6883.25 ft³
